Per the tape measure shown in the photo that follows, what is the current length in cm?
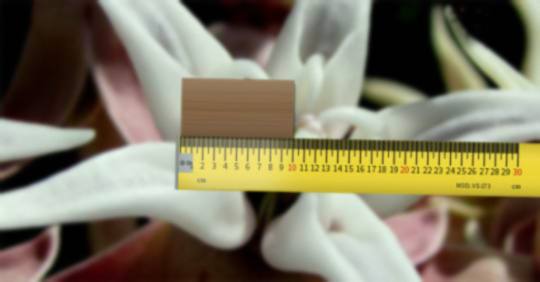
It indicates 10 cm
